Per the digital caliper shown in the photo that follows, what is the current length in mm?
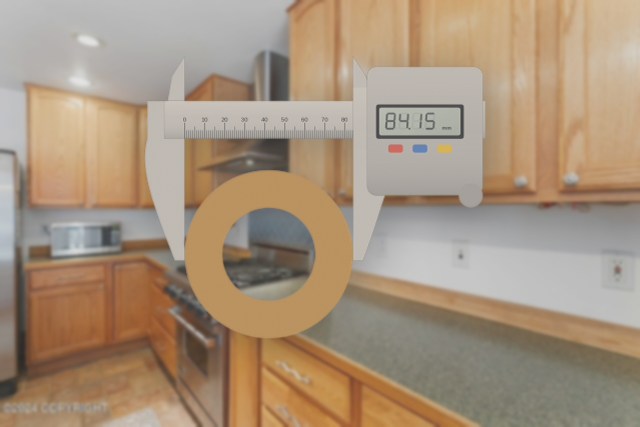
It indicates 84.15 mm
